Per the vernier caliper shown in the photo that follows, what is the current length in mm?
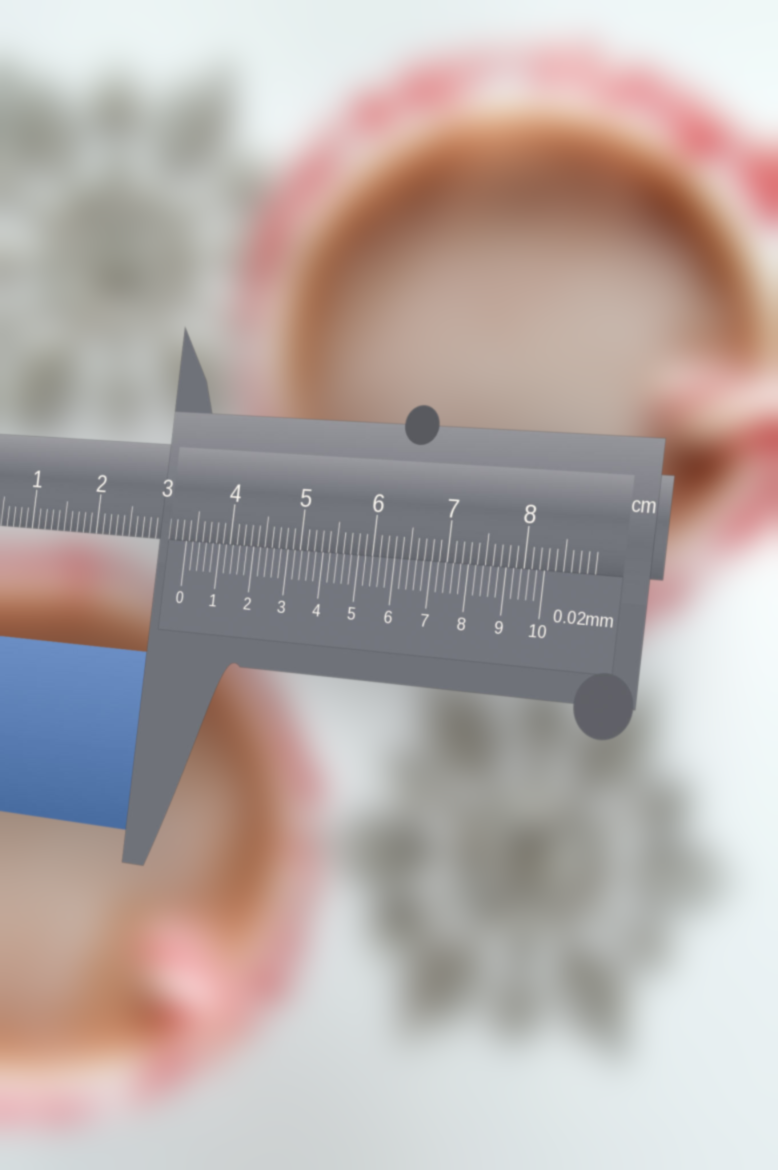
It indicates 33.6 mm
